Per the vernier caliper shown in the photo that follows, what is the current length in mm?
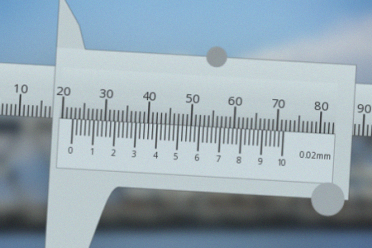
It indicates 22.5 mm
